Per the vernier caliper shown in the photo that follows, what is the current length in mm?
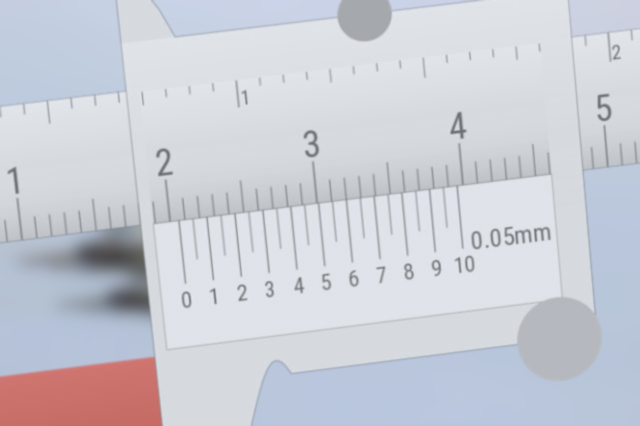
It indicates 20.6 mm
